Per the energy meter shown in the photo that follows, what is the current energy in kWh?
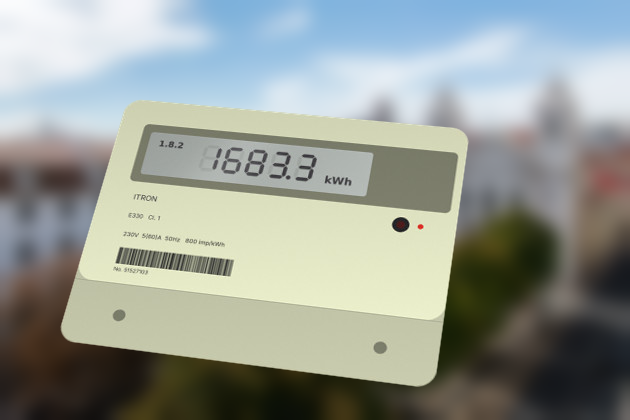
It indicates 1683.3 kWh
